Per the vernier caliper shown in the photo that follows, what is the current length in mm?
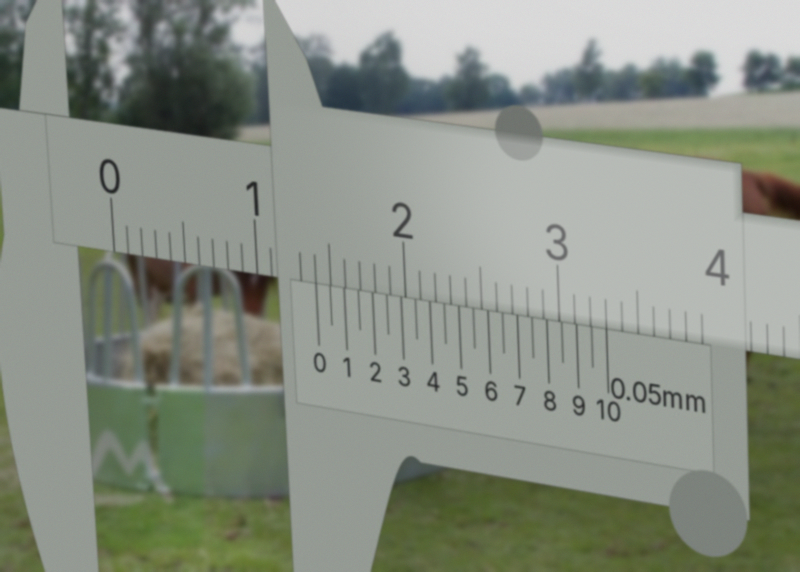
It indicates 14.0 mm
